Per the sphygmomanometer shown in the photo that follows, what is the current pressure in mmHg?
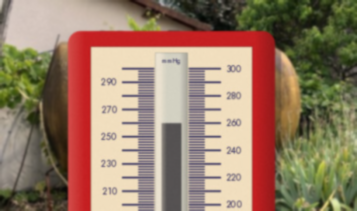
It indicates 260 mmHg
